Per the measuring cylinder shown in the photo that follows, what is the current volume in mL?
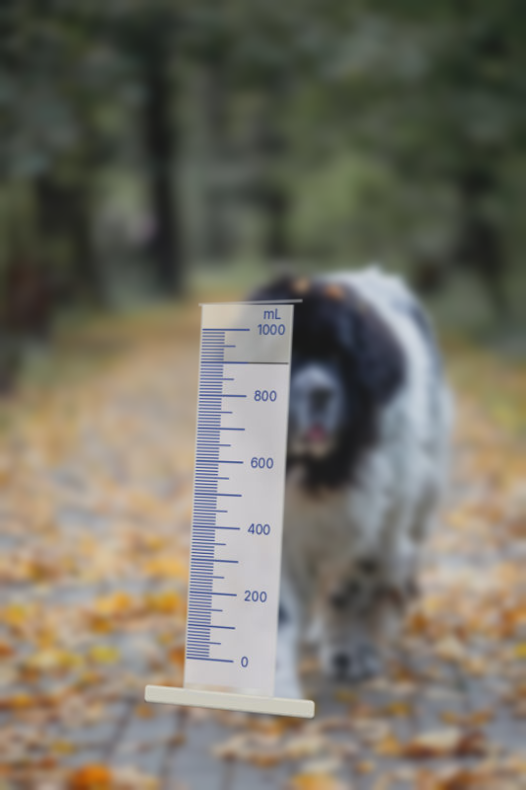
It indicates 900 mL
